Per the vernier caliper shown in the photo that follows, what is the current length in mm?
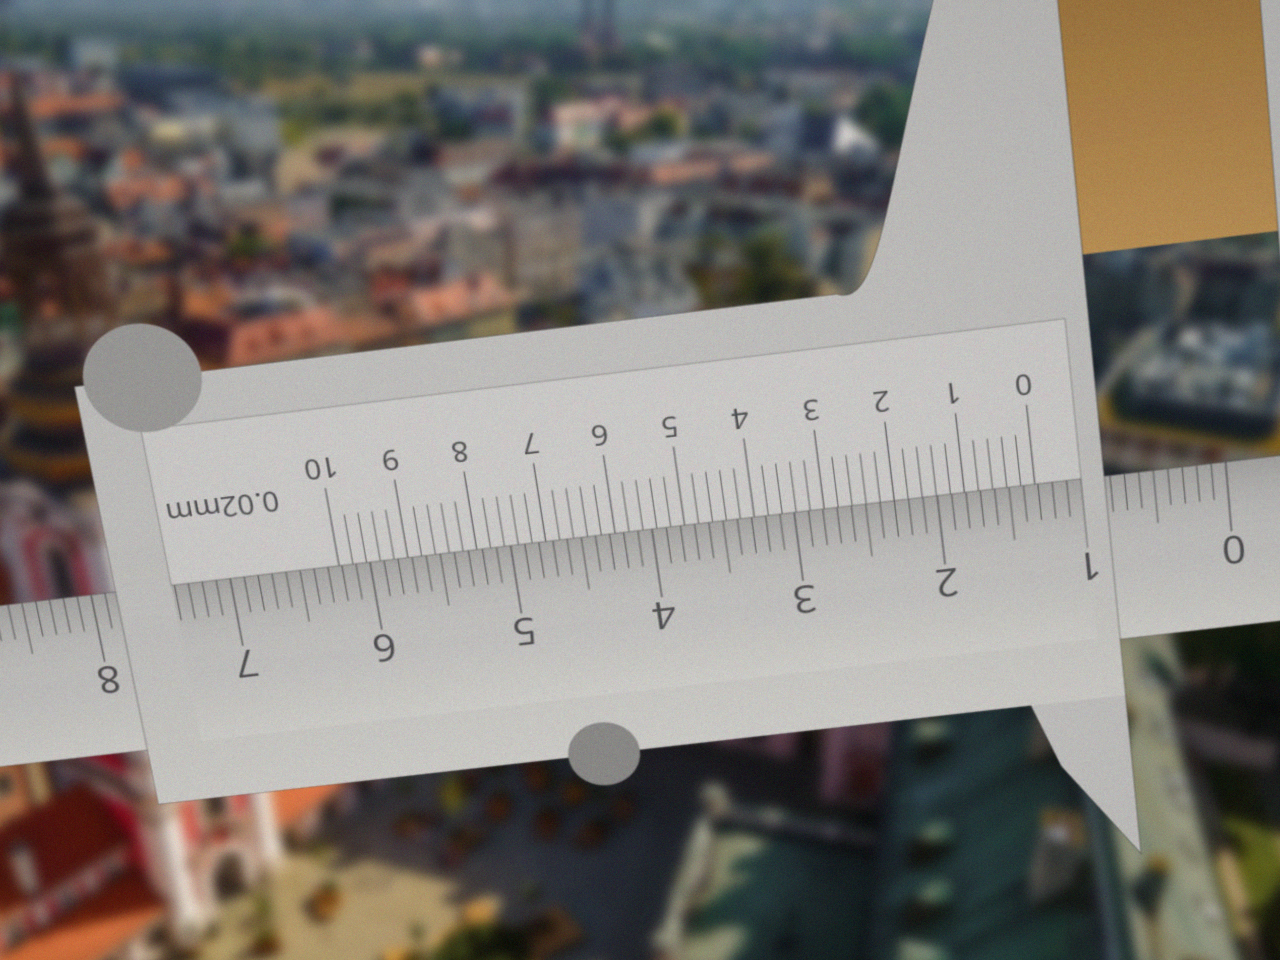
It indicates 13.2 mm
